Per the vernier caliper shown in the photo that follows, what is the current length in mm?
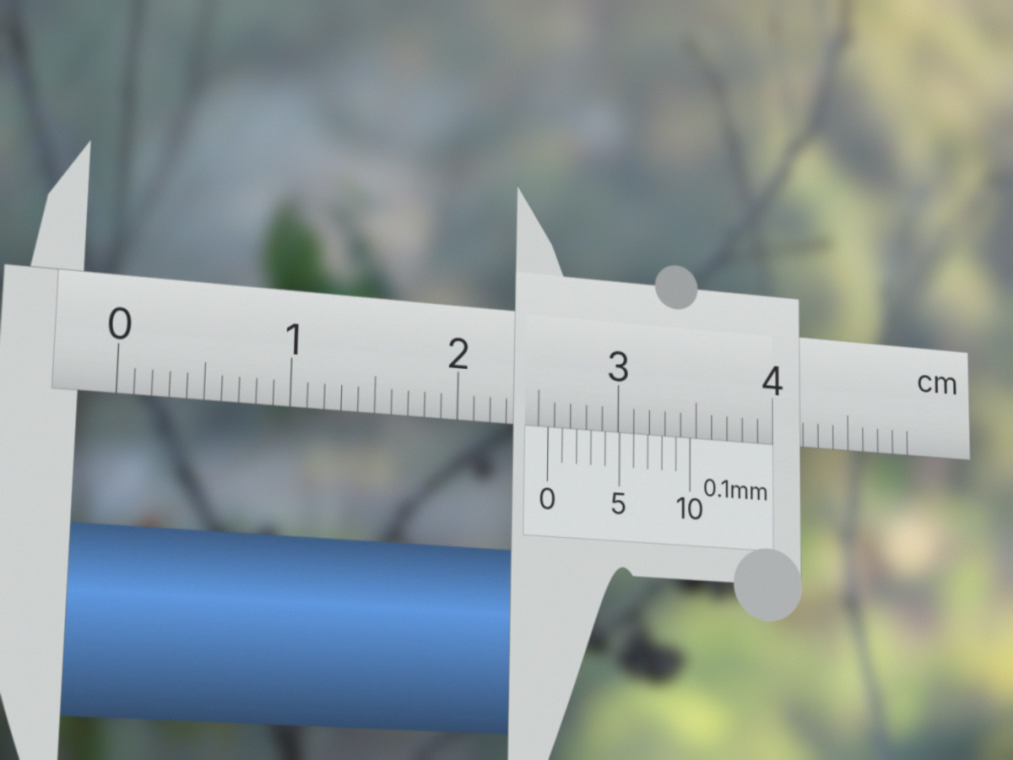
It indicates 25.6 mm
